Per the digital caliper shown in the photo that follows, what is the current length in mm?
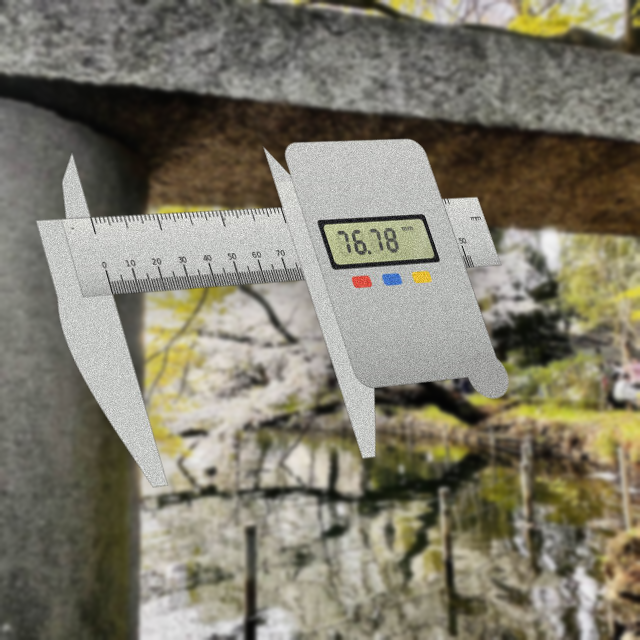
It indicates 76.78 mm
